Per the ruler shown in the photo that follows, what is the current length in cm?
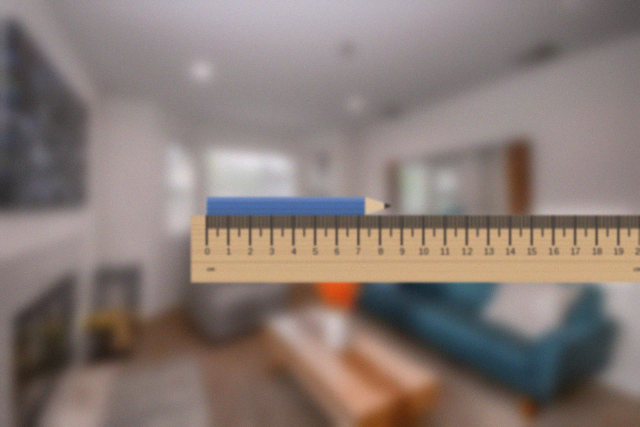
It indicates 8.5 cm
